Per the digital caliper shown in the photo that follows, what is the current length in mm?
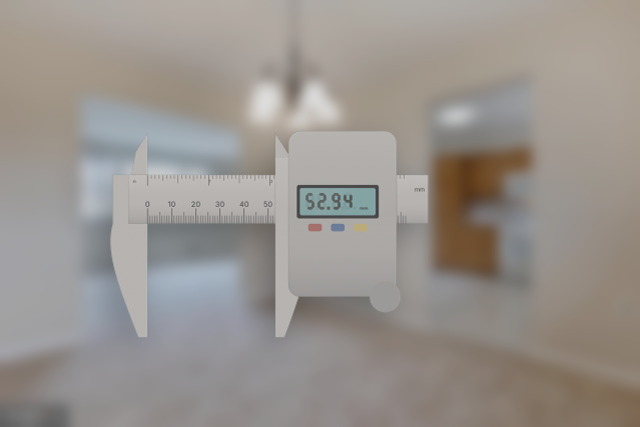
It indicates 52.94 mm
